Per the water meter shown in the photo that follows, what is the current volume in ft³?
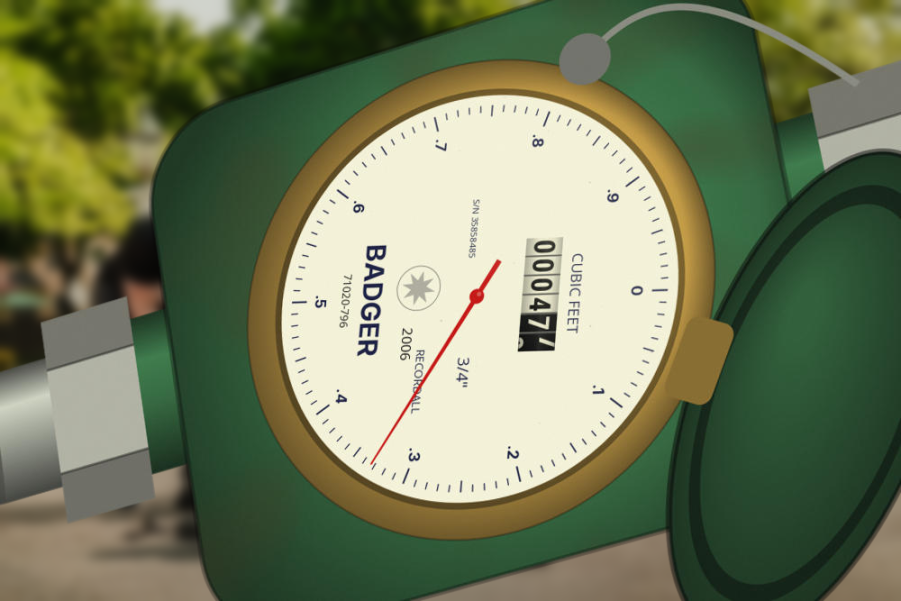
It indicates 477.33 ft³
